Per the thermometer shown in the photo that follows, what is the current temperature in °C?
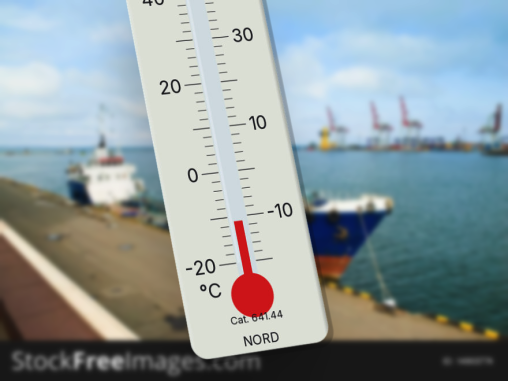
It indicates -11 °C
